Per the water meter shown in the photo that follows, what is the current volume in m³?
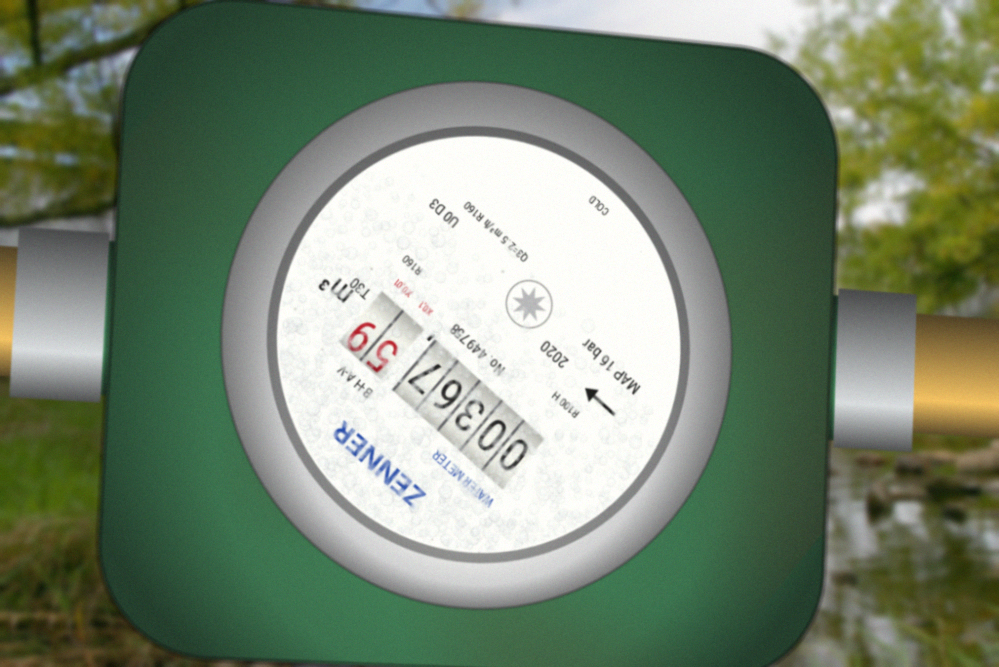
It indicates 367.59 m³
